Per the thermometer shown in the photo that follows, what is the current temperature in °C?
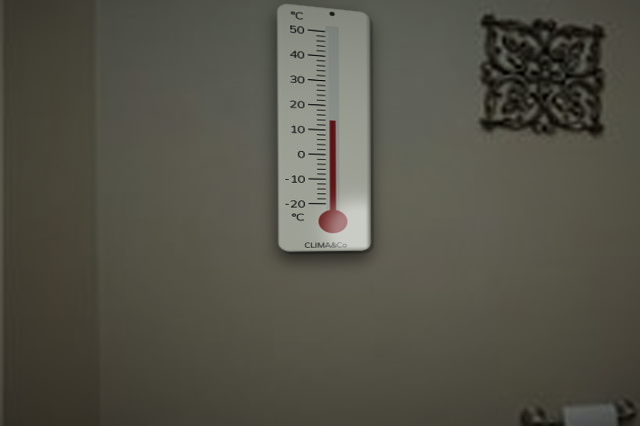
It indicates 14 °C
